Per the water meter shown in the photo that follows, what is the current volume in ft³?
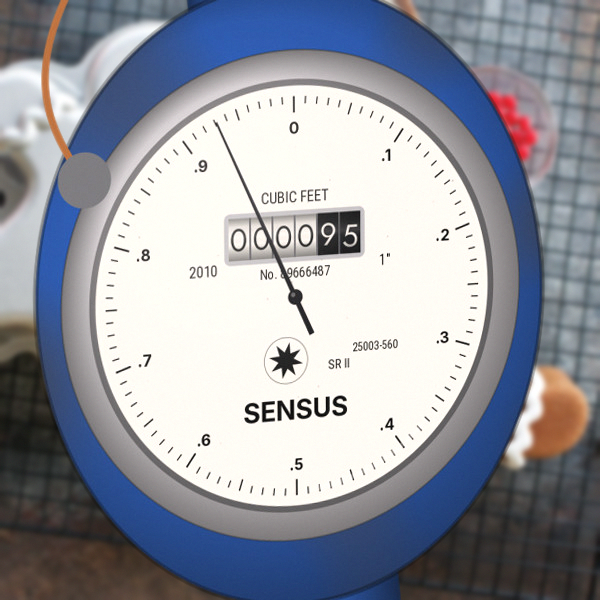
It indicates 94.93 ft³
